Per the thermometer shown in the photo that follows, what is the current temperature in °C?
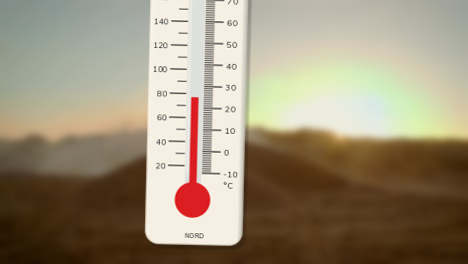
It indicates 25 °C
